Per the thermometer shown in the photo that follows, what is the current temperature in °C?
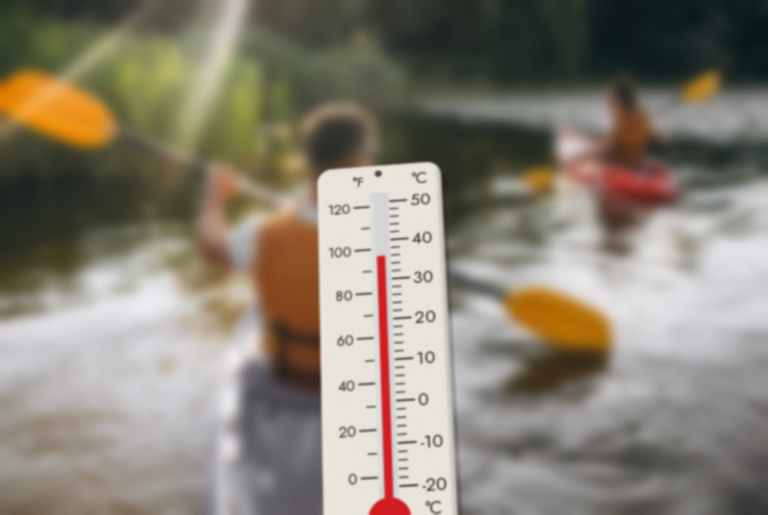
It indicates 36 °C
